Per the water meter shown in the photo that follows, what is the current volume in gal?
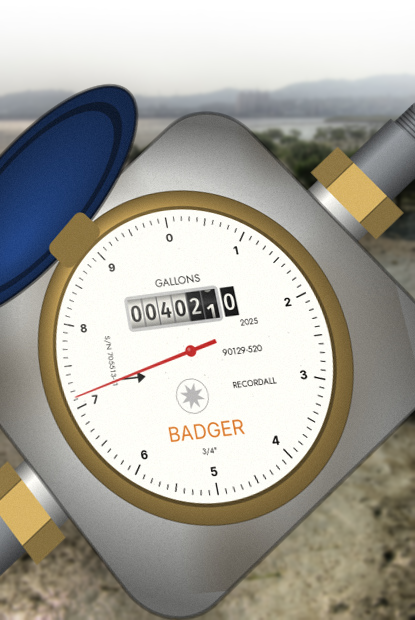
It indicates 40207.1 gal
